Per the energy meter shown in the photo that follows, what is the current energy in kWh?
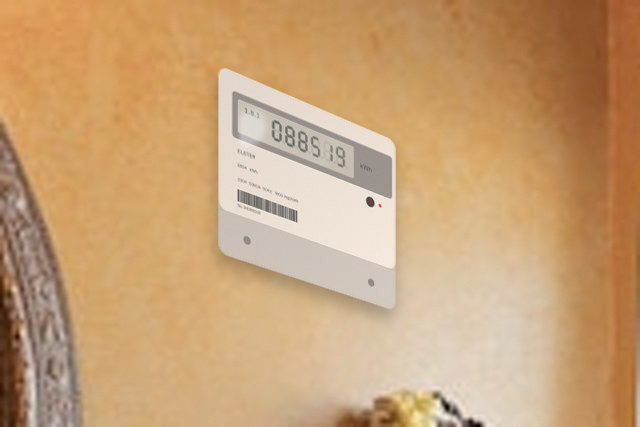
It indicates 88519 kWh
